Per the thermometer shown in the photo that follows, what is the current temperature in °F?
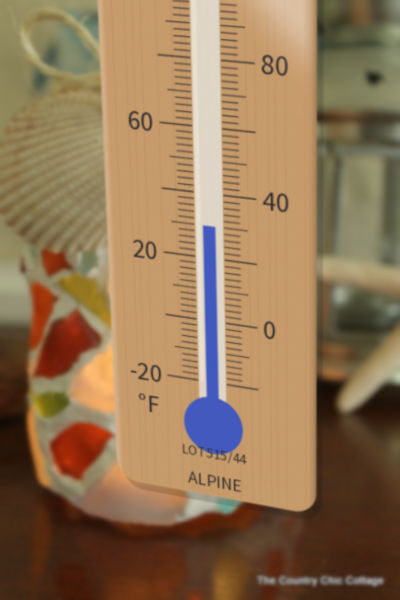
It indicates 30 °F
